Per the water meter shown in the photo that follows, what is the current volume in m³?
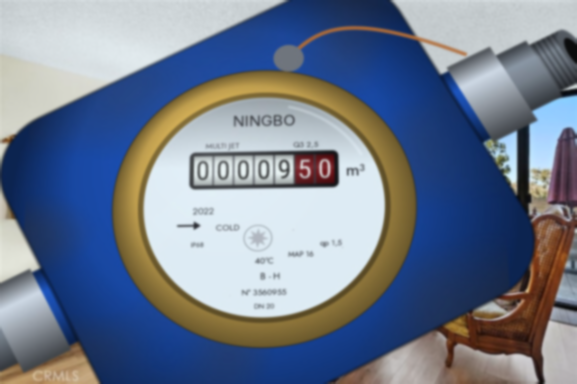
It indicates 9.50 m³
